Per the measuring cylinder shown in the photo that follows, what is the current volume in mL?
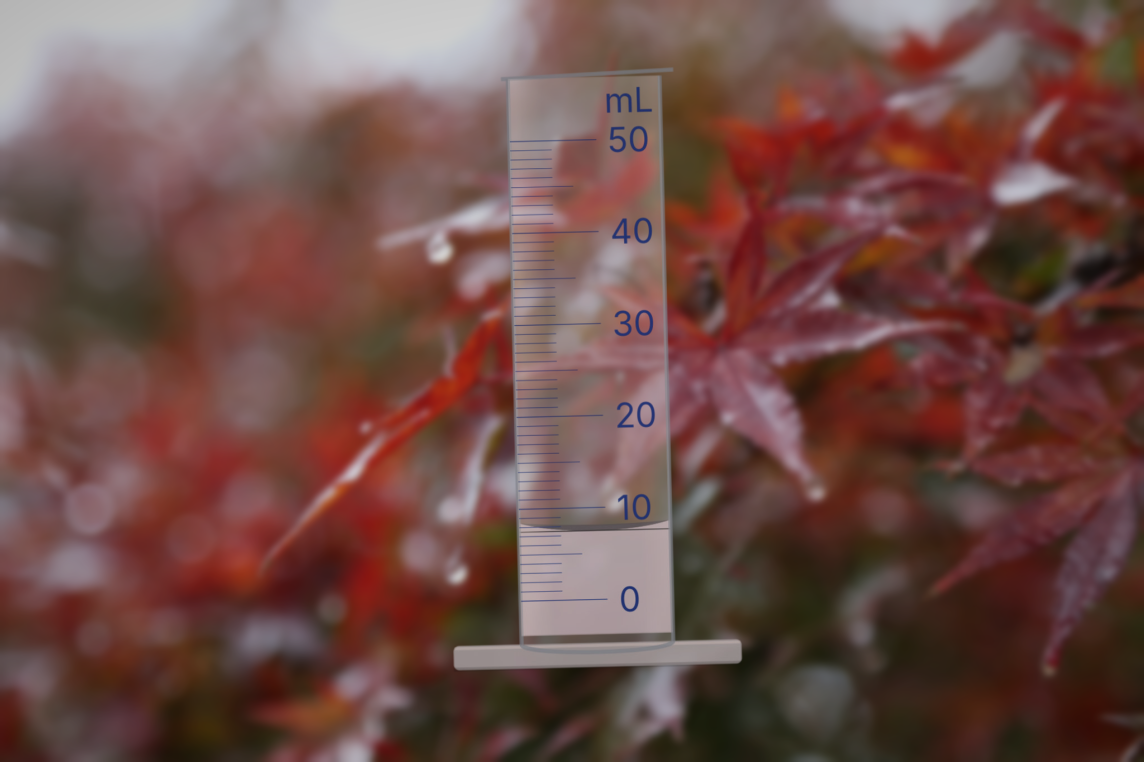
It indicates 7.5 mL
